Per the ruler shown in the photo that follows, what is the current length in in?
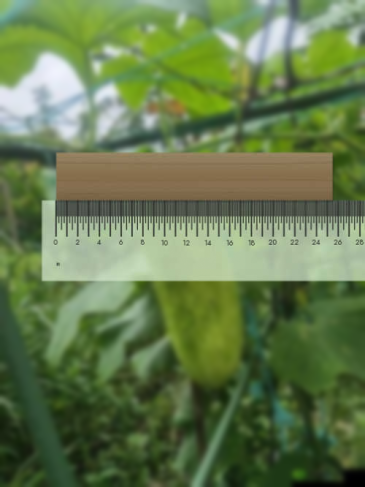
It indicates 25.5 in
